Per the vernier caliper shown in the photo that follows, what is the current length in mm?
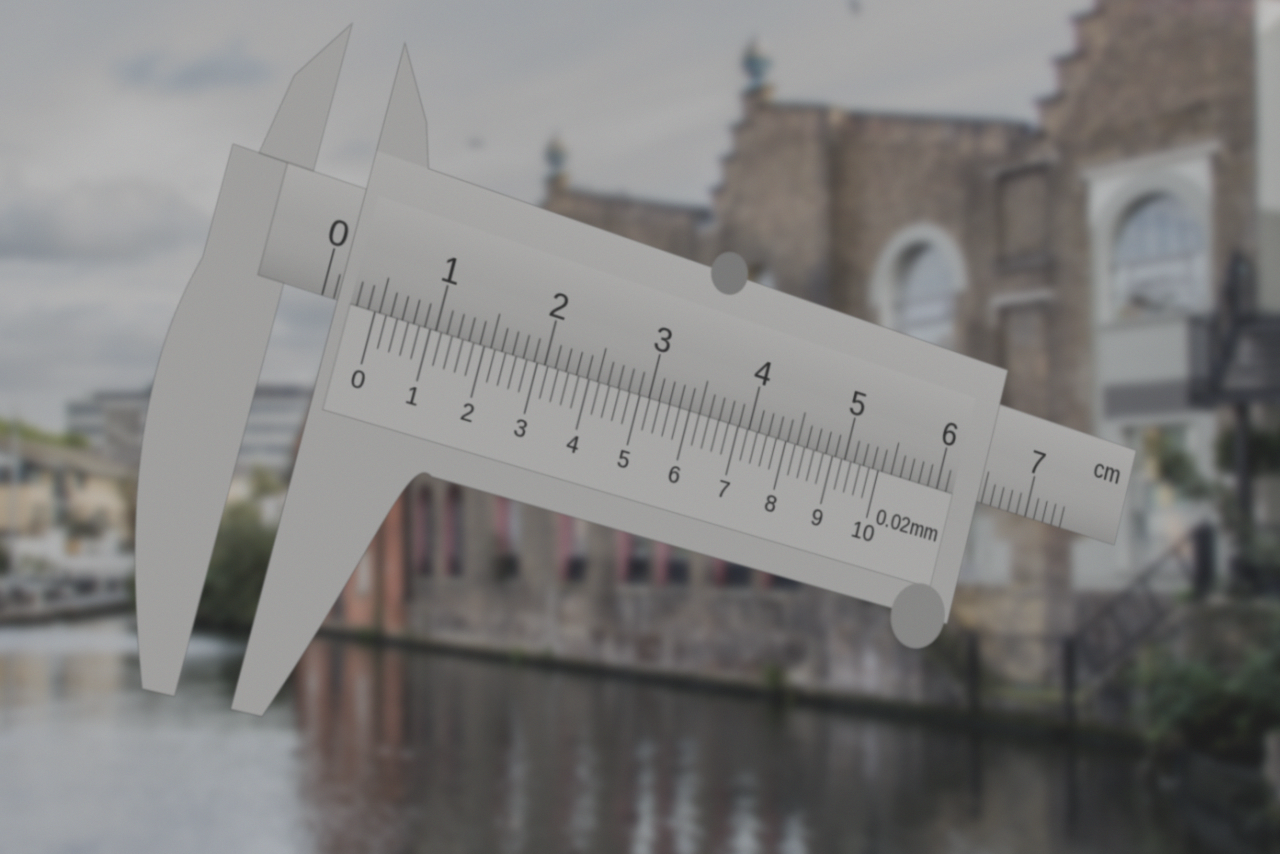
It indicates 4.6 mm
